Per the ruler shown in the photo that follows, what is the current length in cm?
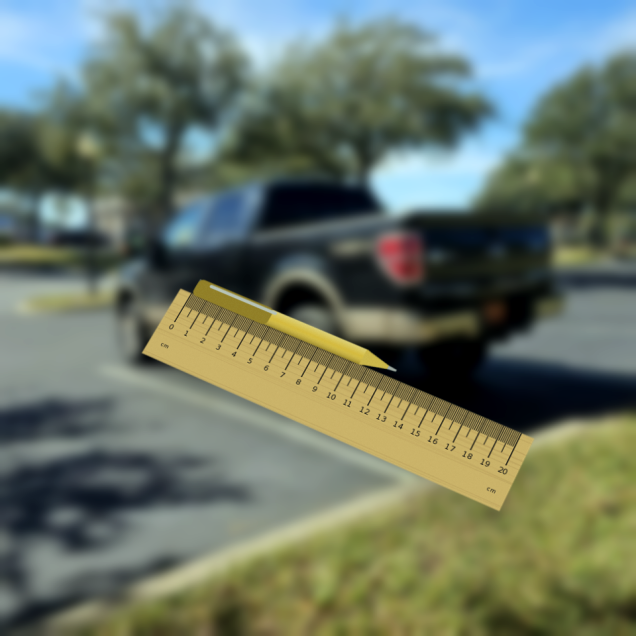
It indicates 12.5 cm
